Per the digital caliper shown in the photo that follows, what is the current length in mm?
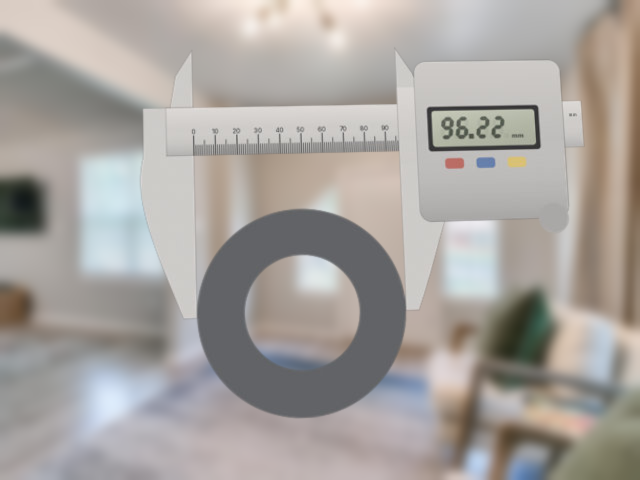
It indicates 96.22 mm
